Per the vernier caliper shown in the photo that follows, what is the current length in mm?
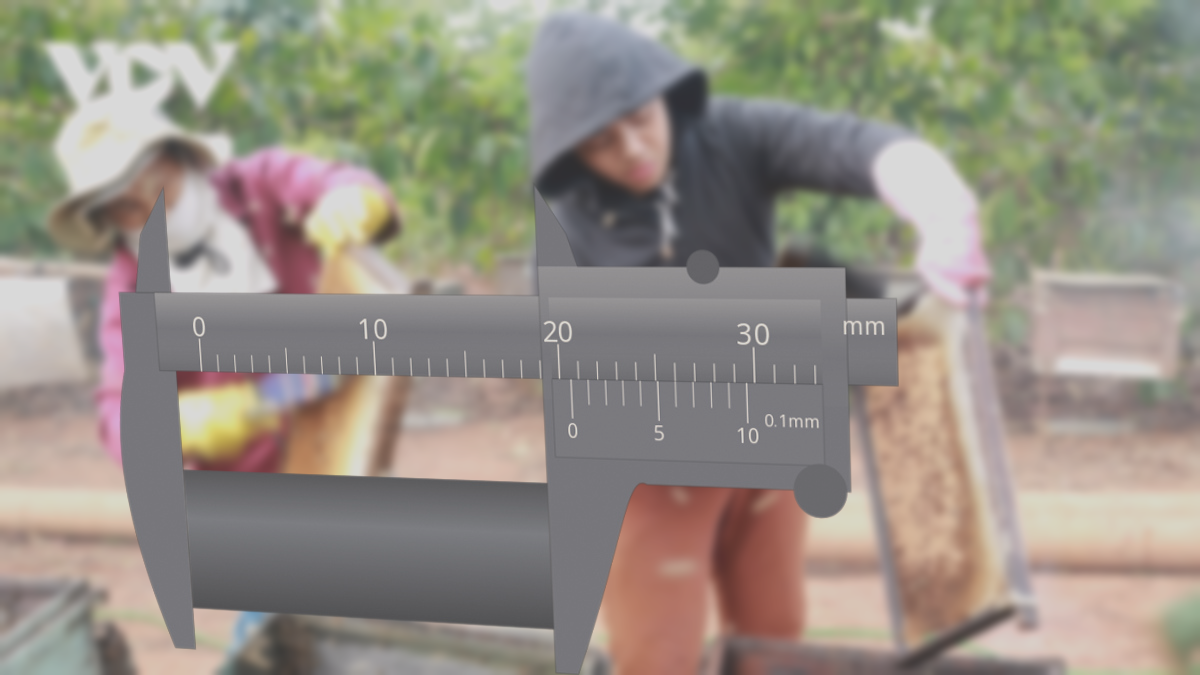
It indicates 20.6 mm
